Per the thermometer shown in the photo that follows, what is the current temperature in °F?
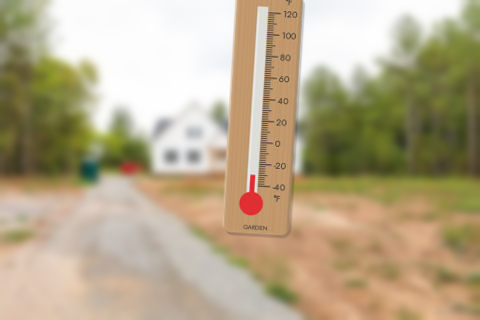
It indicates -30 °F
